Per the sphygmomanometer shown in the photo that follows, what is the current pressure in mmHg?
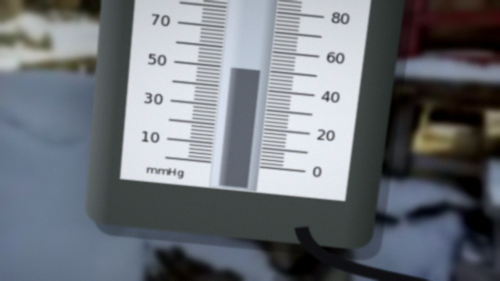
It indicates 50 mmHg
